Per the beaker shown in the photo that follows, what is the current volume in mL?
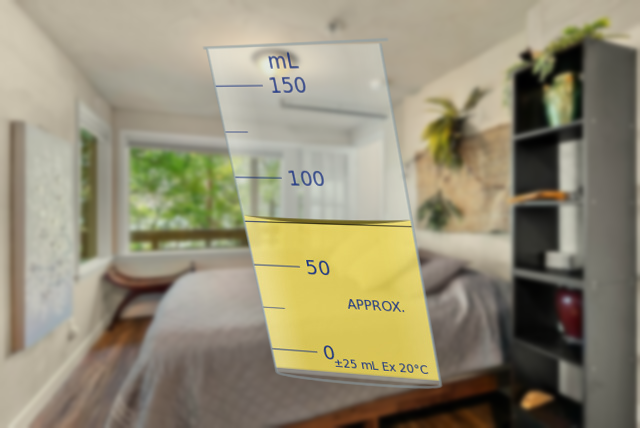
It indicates 75 mL
